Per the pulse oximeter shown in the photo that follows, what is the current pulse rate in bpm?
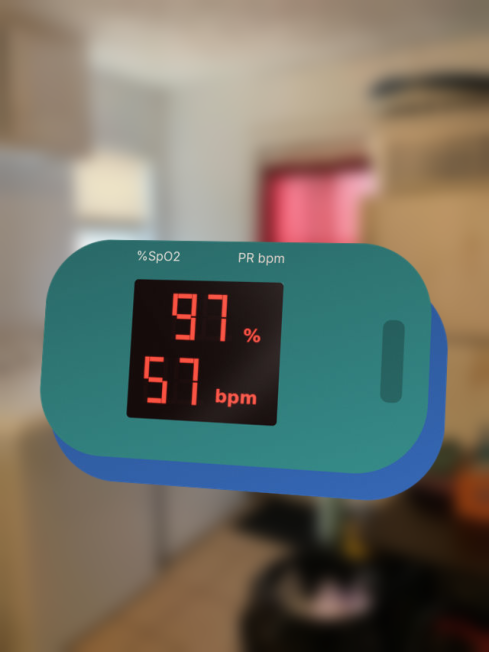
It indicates 57 bpm
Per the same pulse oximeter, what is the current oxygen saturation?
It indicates 97 %
